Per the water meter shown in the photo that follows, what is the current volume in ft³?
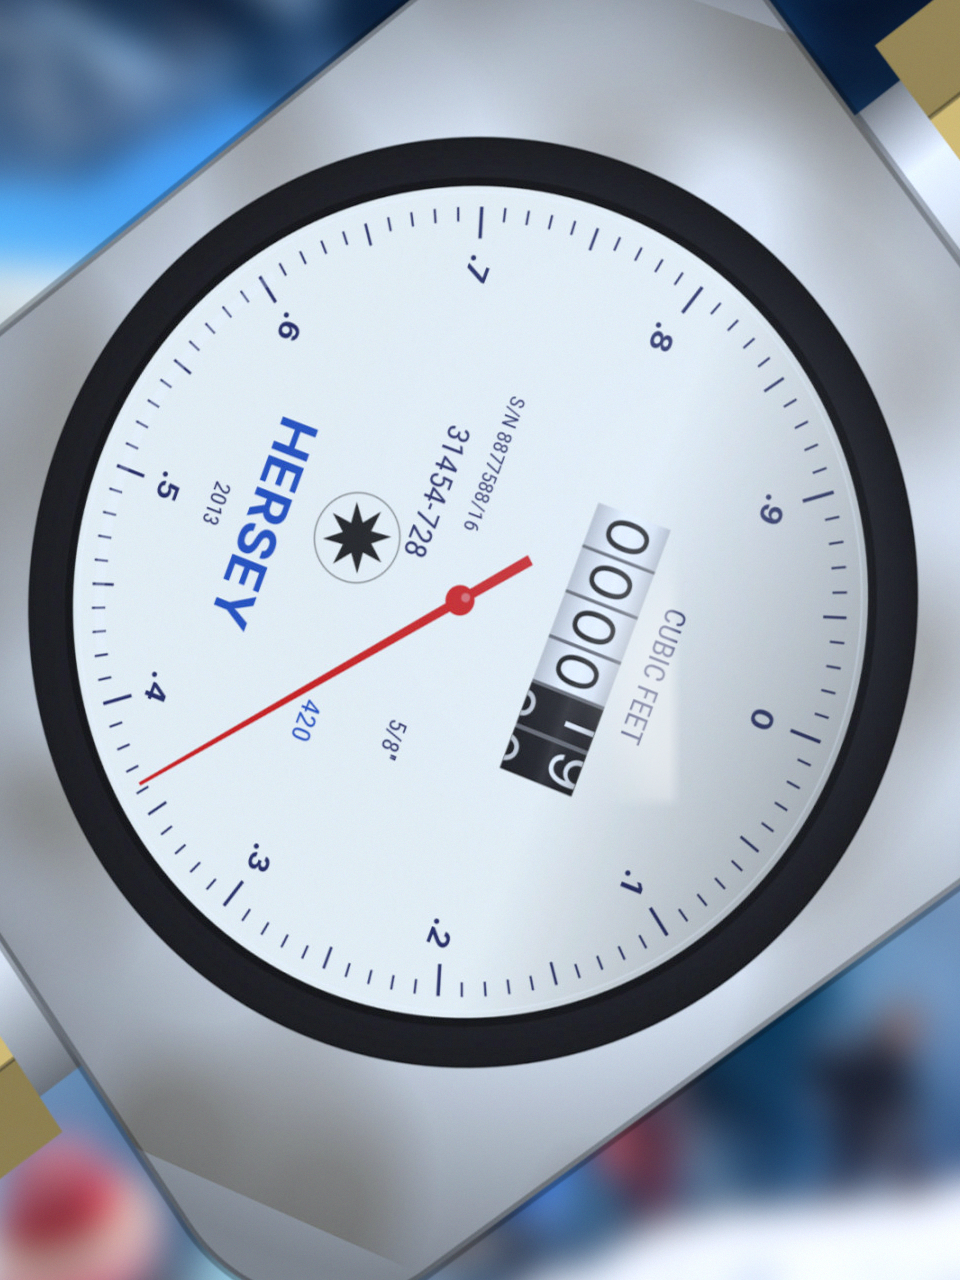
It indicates 19.36 ft³
